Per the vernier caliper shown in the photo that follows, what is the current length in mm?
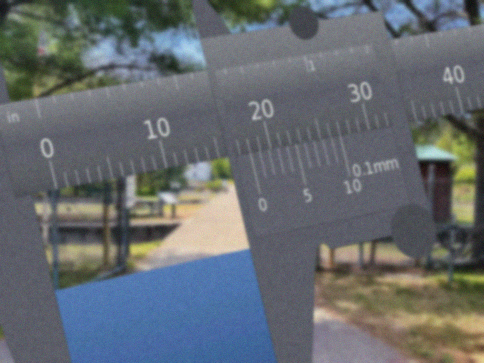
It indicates 18.0 mm
